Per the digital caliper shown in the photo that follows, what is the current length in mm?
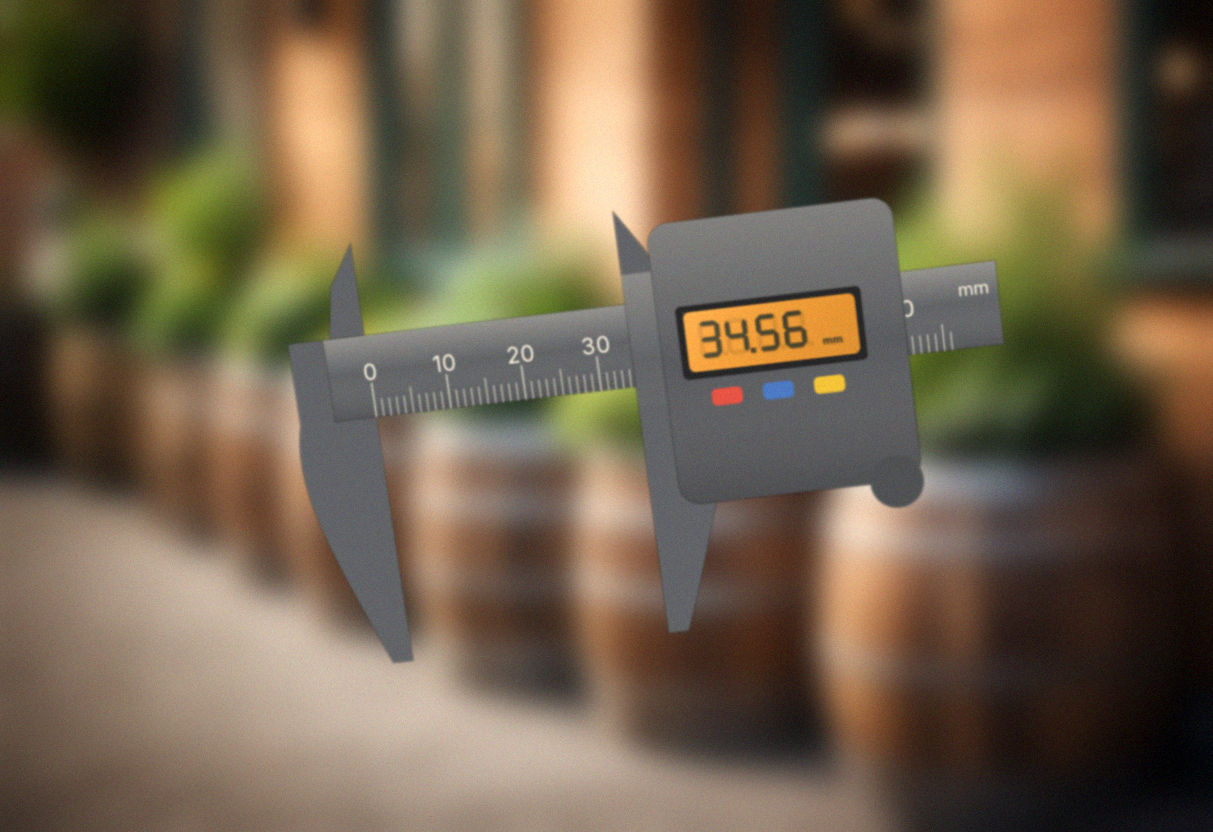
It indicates 34.56 mm
